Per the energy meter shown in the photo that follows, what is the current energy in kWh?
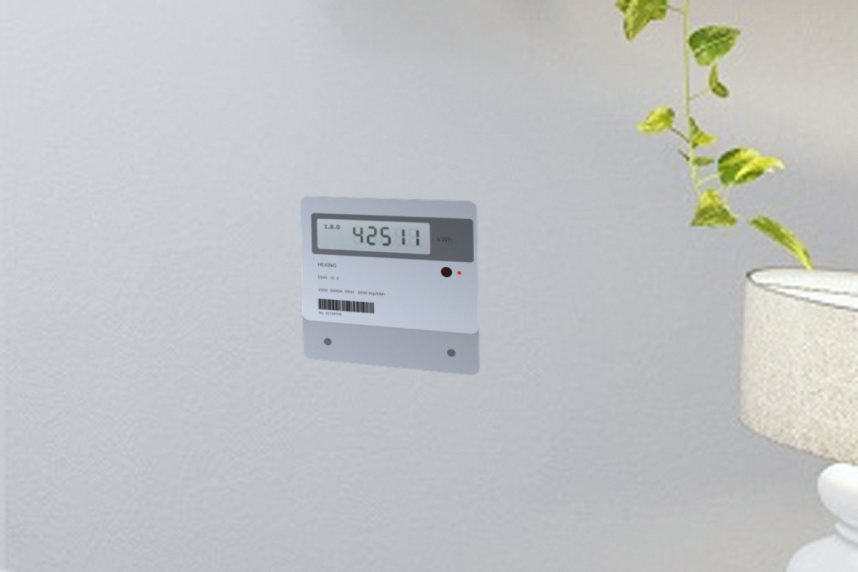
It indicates 42511 kWh
